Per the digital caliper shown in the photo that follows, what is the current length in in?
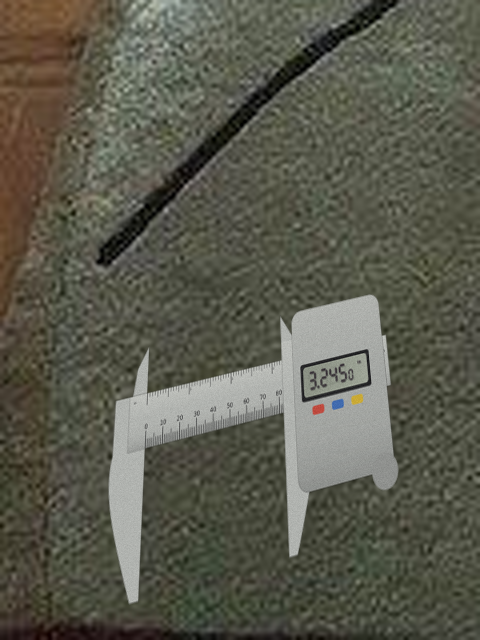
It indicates 3.2450 in
